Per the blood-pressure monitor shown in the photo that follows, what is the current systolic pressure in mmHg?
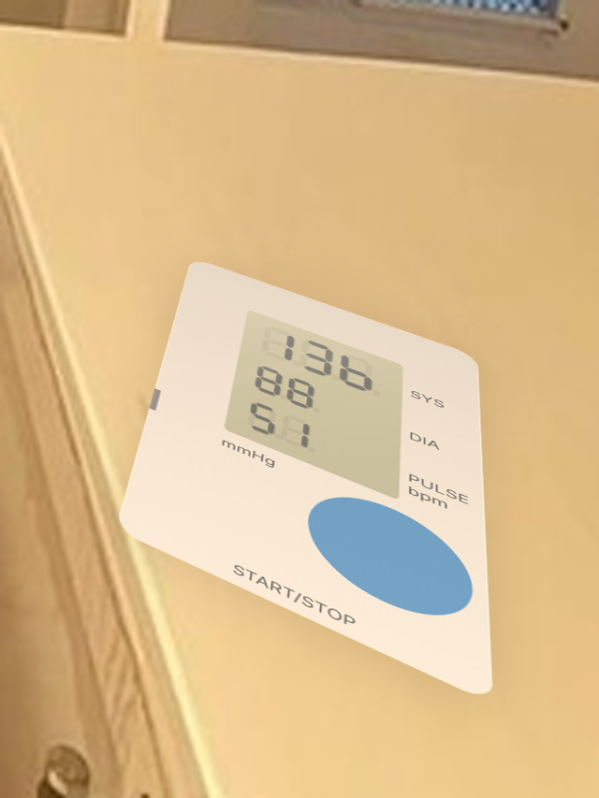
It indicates 136 mmHg
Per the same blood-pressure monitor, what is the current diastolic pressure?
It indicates 88 mmHg
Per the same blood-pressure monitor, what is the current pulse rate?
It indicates 51 bpm
